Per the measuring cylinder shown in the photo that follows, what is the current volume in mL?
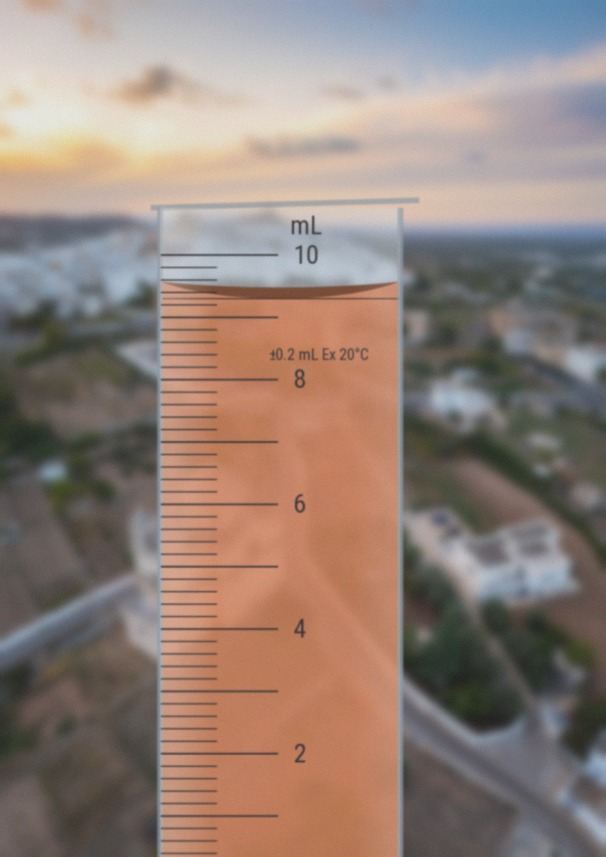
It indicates 9.3 mL
